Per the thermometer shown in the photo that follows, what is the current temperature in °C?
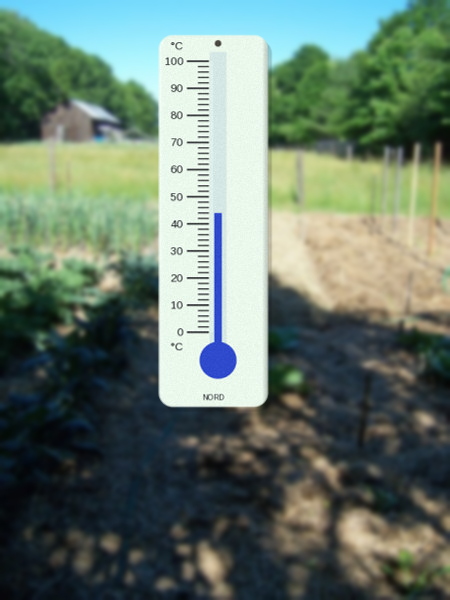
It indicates 44 °C
